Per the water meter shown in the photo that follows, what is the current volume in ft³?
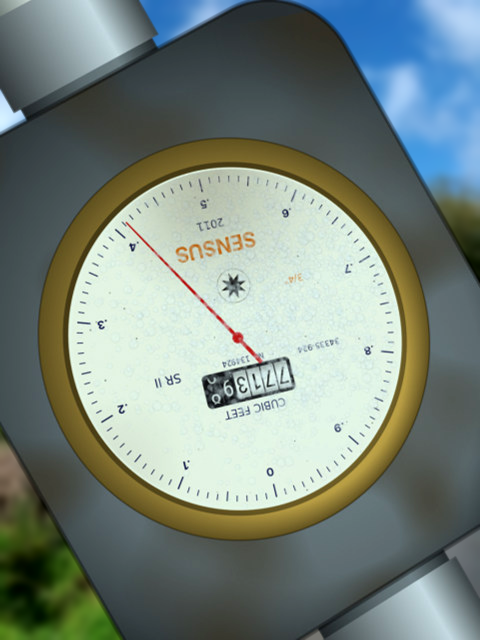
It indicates 771398.41 ft³
